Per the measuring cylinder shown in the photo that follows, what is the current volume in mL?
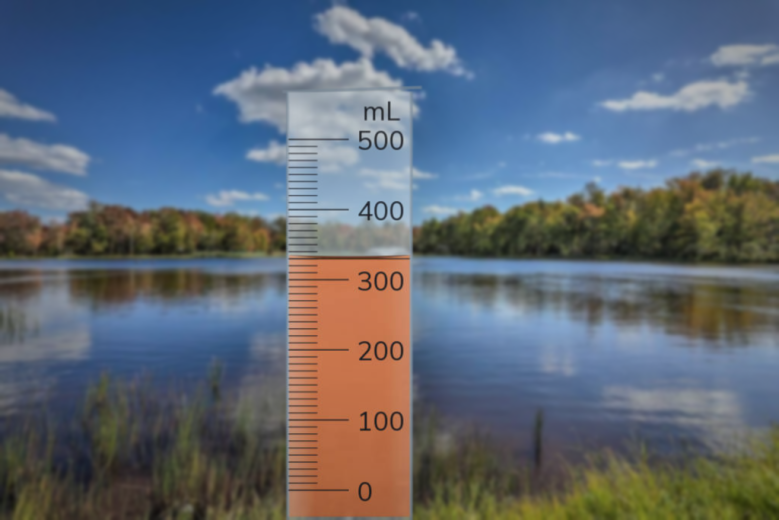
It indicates 330 mL
